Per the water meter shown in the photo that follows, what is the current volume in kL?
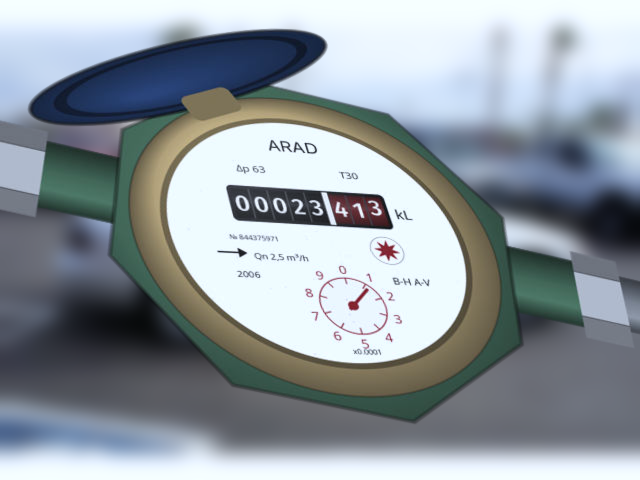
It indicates 23.4131 kL
